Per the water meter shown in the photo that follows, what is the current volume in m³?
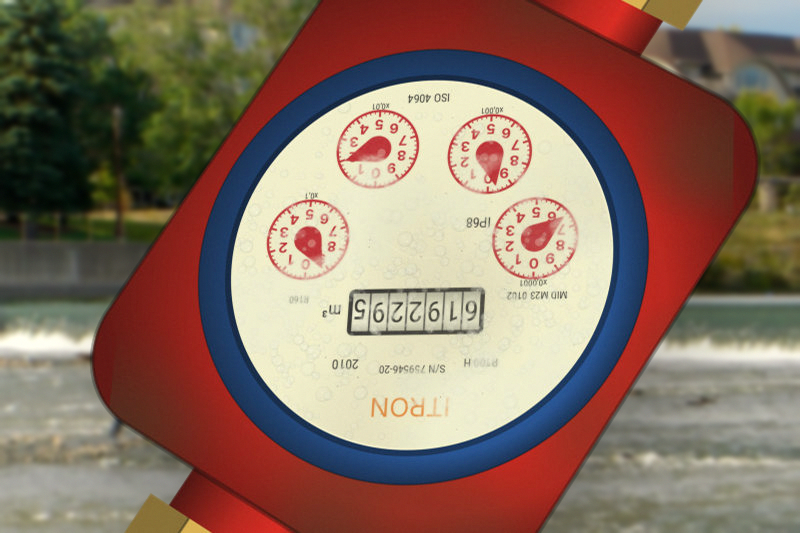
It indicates 6192294.9196 m³
